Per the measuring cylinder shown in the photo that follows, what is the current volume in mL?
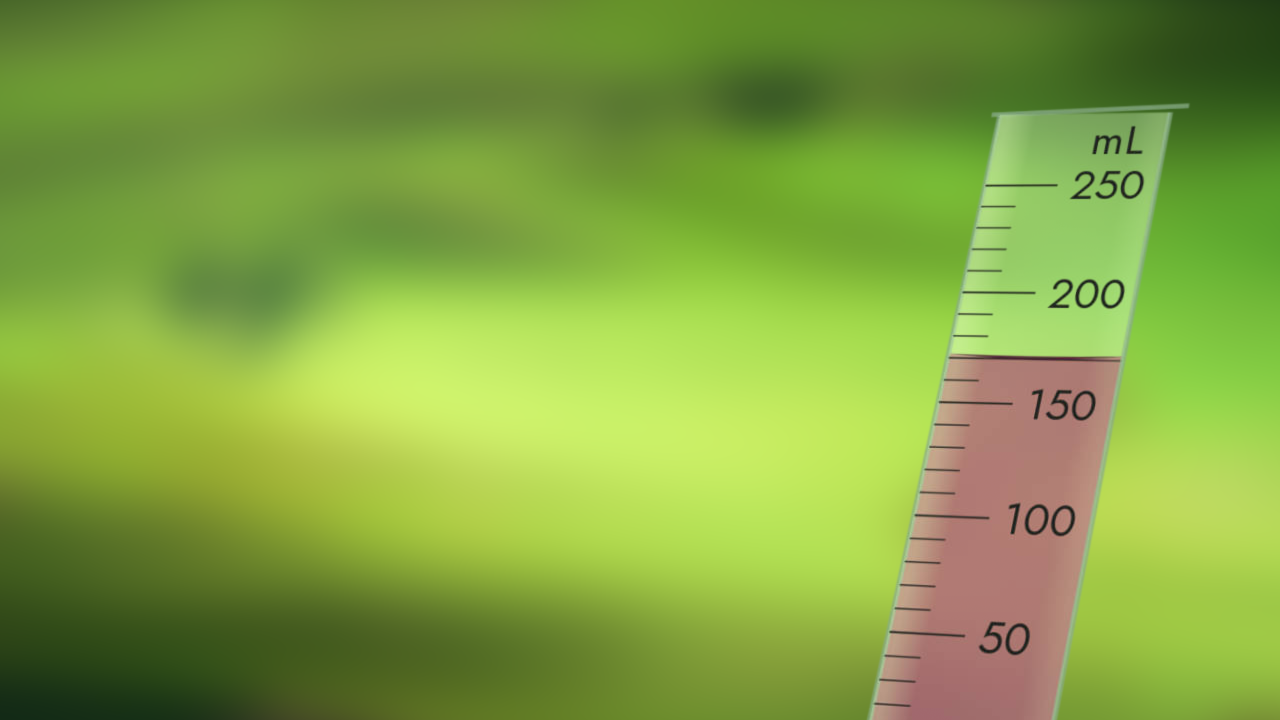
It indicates 170 mL
